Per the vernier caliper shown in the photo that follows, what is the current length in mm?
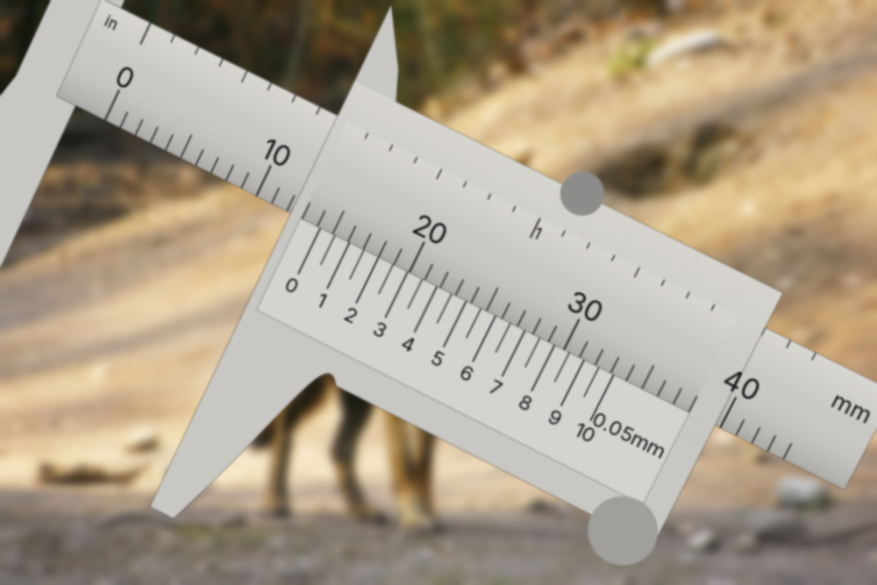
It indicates 14.2 mm
